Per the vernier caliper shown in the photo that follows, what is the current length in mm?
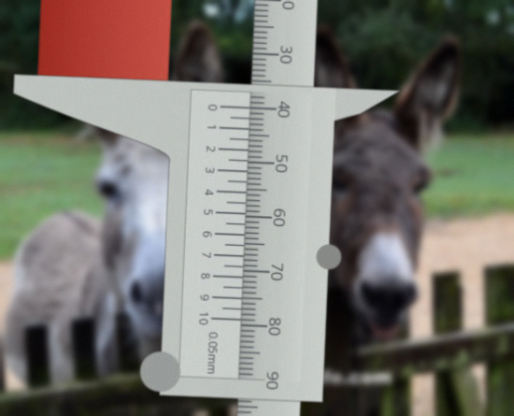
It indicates 40.0 mm
